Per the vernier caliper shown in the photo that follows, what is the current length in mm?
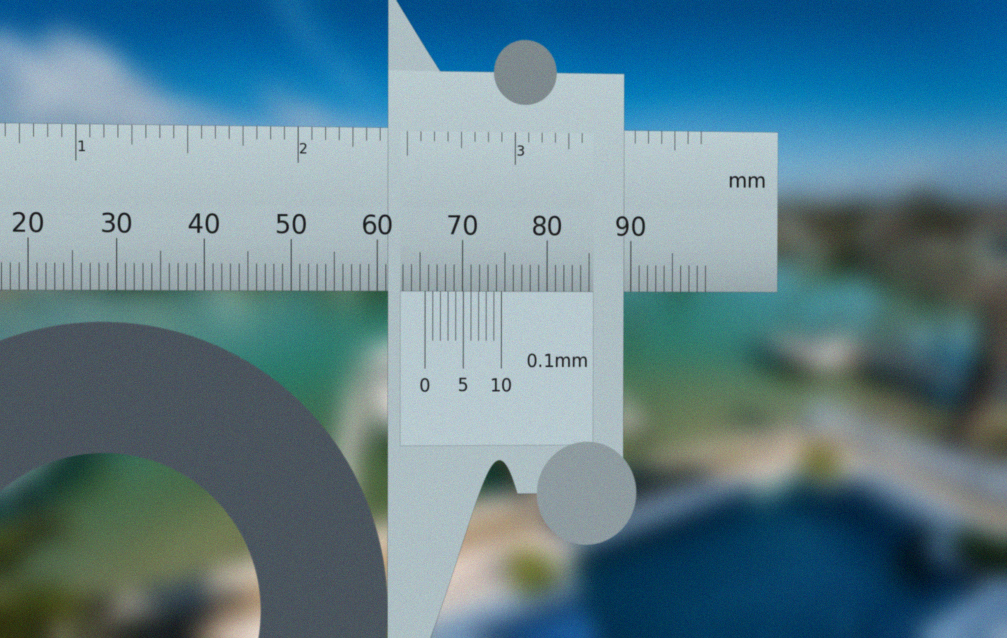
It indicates 65.6 mm
